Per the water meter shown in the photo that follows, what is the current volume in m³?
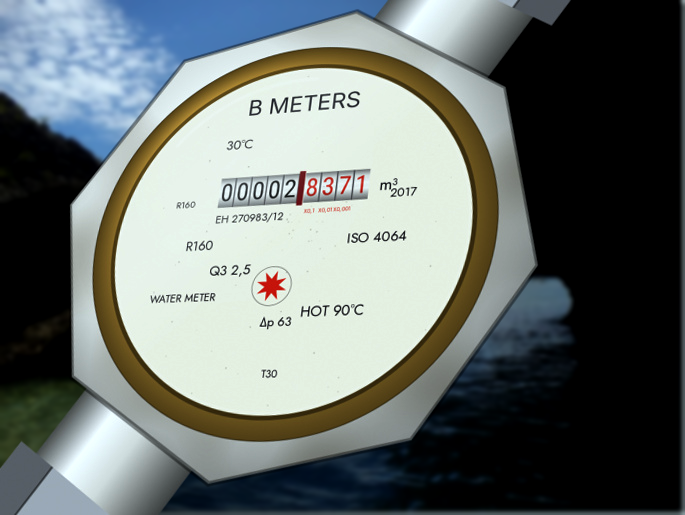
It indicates 2.8371 m³
